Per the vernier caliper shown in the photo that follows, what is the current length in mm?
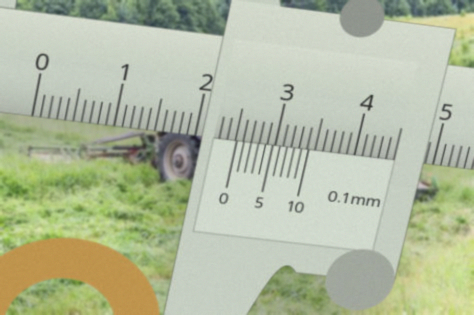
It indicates 25.2 mm
